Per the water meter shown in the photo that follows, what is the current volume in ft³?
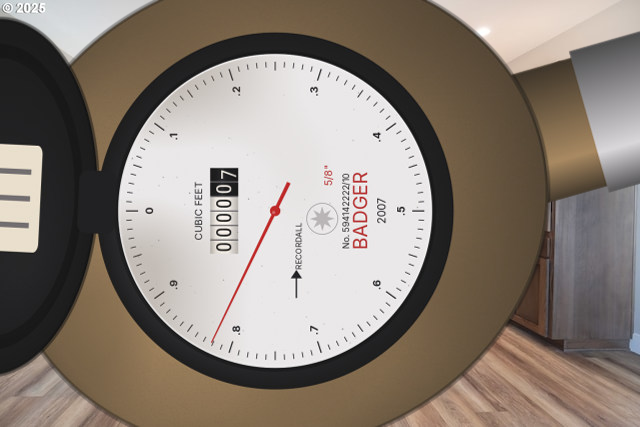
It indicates 6.82 ft³
